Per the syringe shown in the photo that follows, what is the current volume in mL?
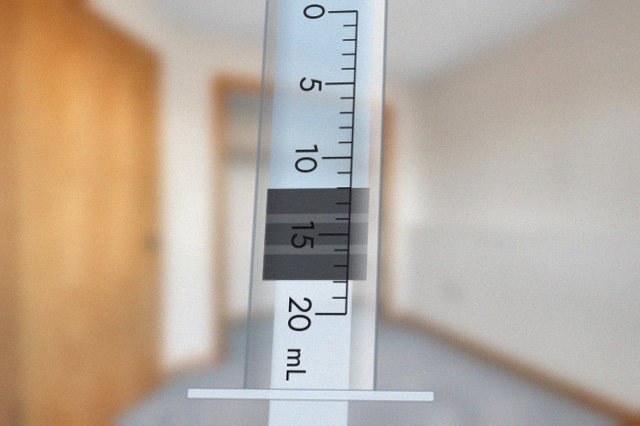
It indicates 12 mL
